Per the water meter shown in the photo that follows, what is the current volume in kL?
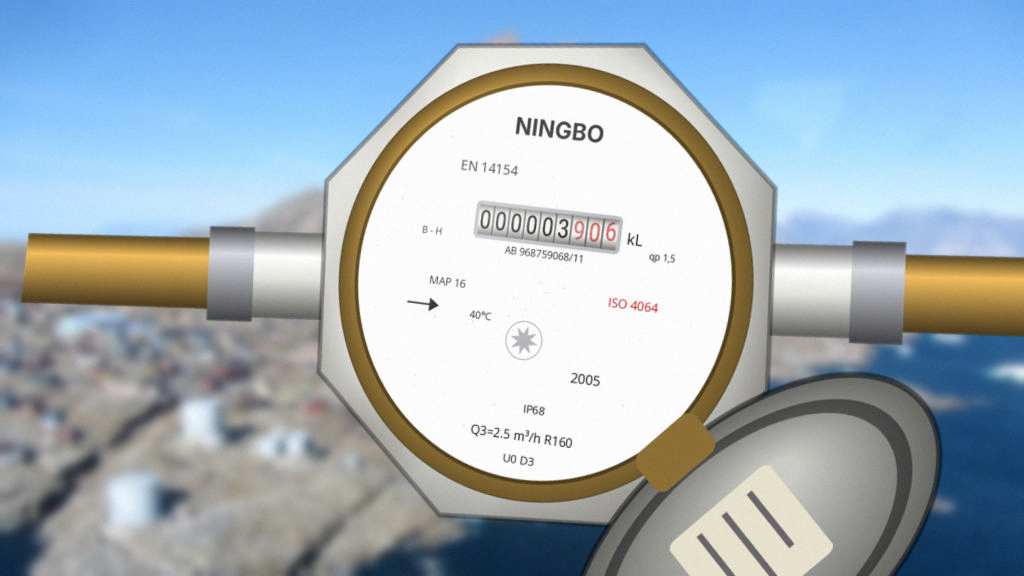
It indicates 3.906 kL
